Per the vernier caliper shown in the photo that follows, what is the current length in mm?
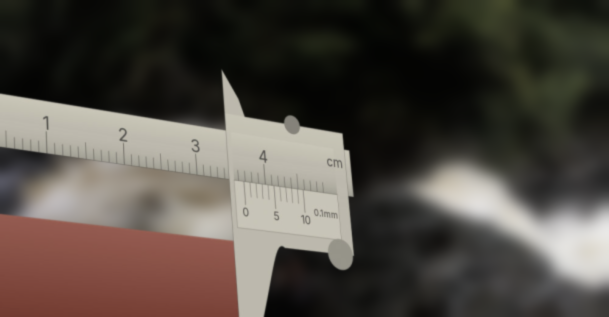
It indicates 36.8 mm
